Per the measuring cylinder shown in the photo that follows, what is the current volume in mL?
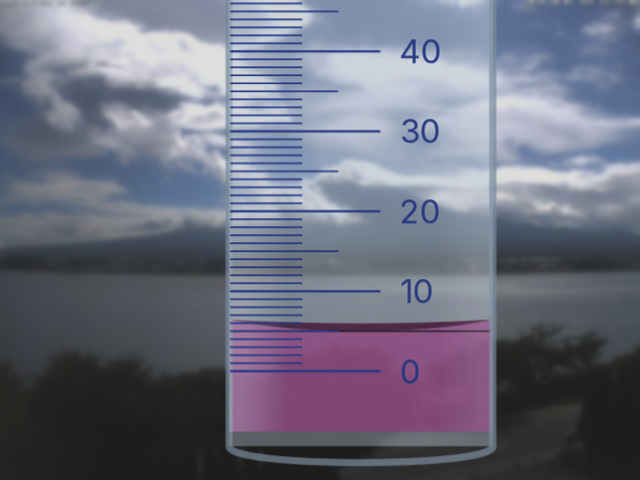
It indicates 5 mL
